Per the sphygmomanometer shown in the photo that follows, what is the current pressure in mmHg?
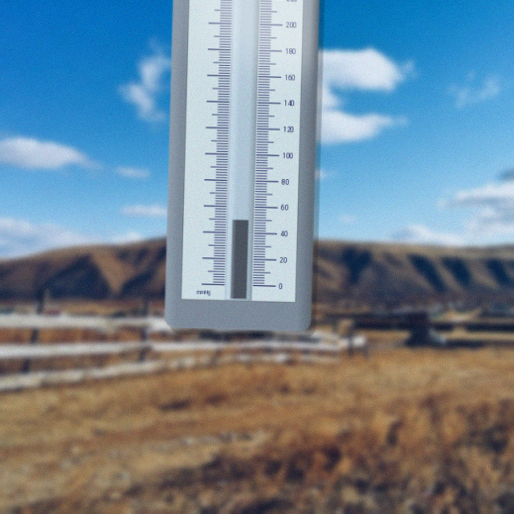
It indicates 50 mmHg
